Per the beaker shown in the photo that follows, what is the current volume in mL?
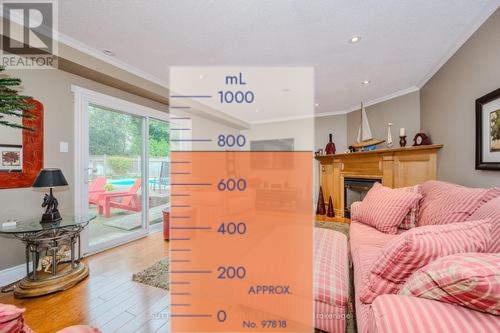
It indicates 750 mL
